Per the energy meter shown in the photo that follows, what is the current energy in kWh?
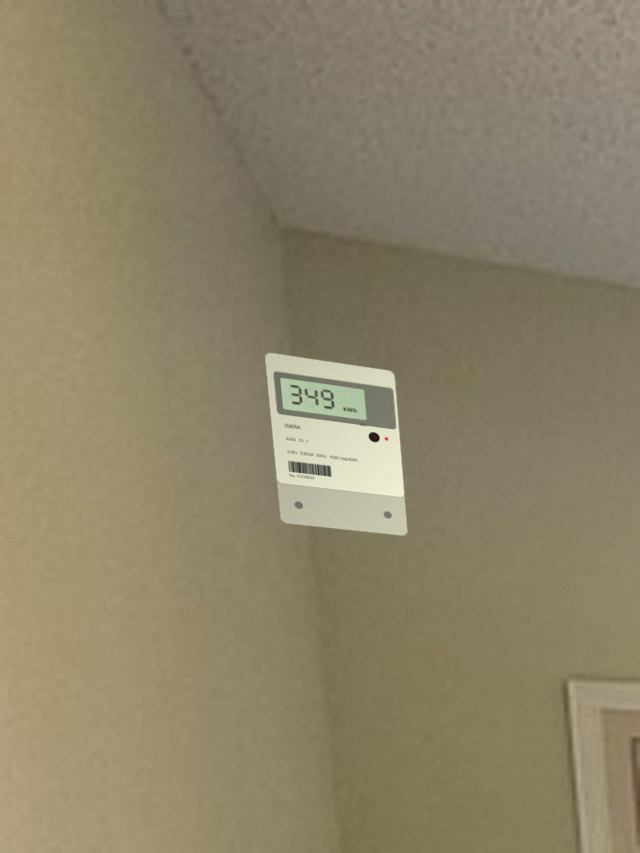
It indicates 349 kWh
